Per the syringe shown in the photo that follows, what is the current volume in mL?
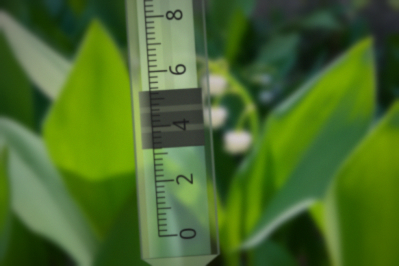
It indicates 3.2 mL
